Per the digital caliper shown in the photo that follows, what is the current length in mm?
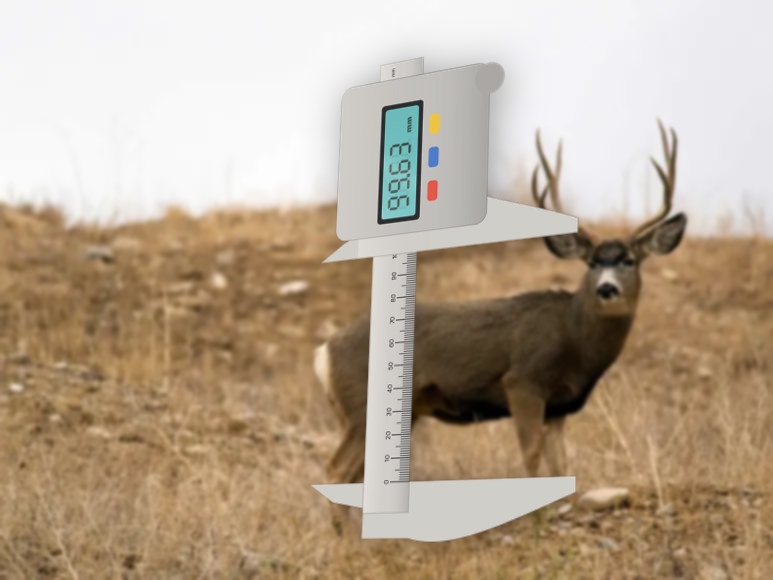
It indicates 99.63 mm
